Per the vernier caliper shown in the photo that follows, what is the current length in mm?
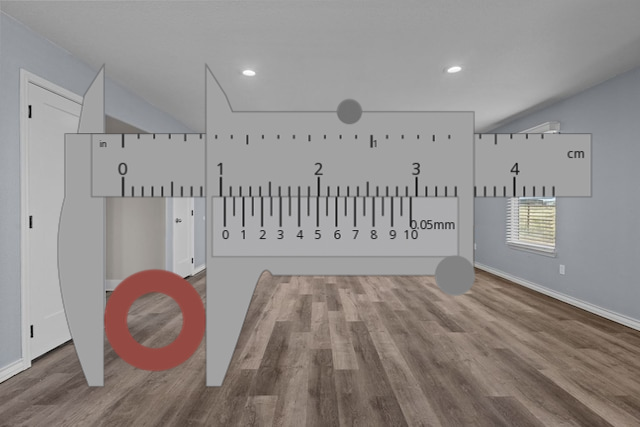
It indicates 10.4 mm
